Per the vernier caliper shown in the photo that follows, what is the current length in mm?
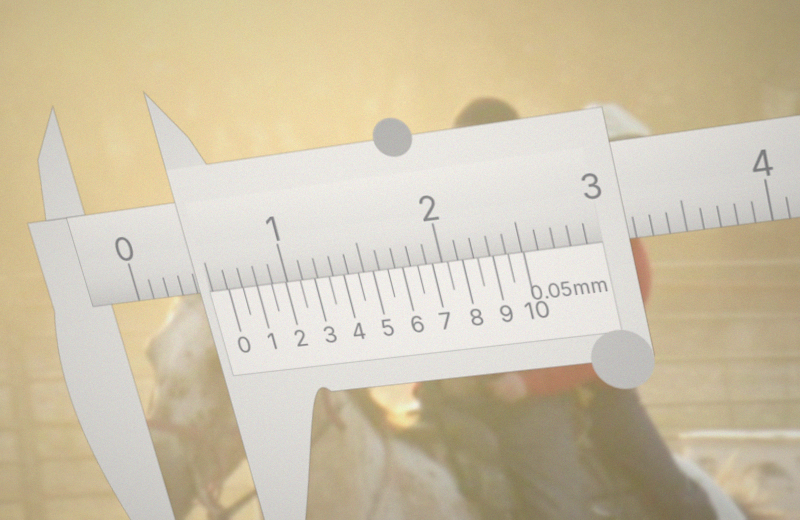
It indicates 6.1 mm
